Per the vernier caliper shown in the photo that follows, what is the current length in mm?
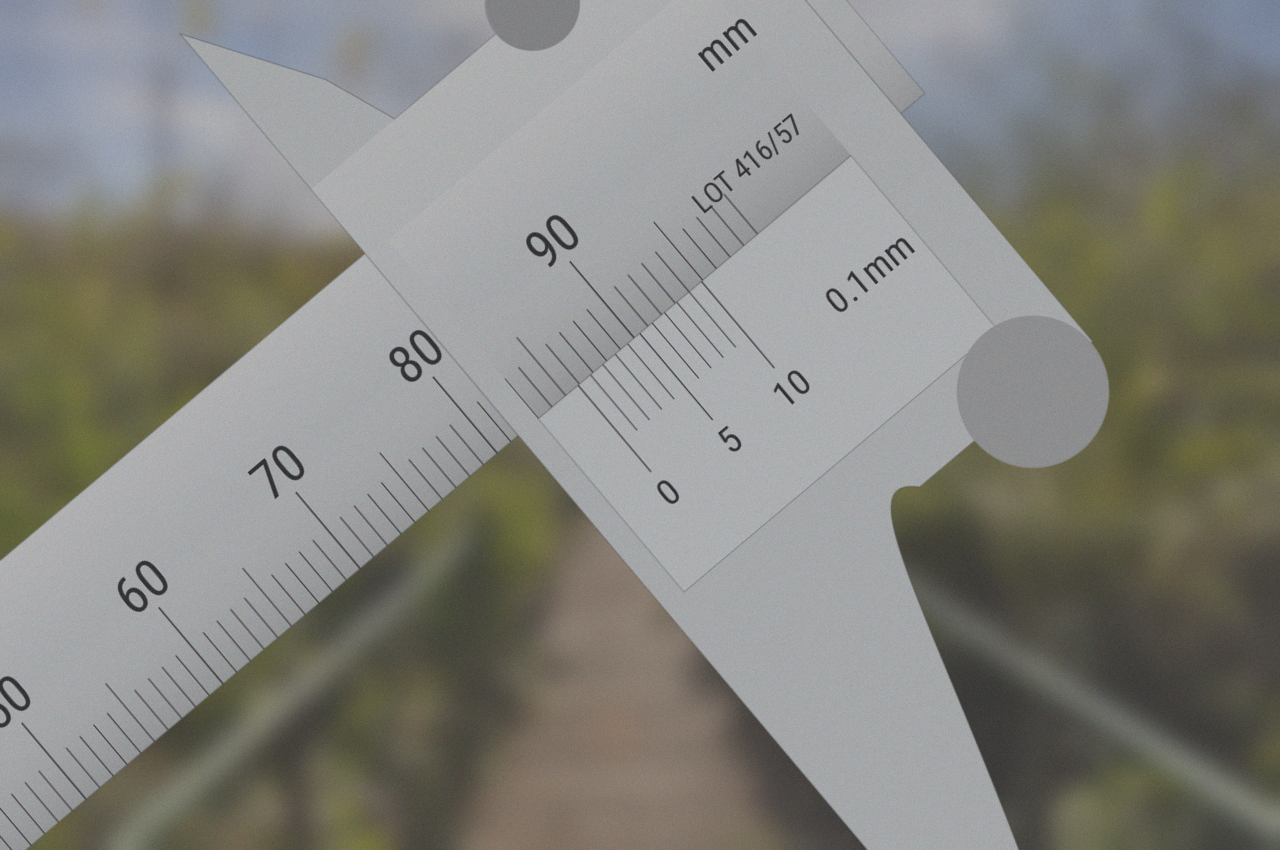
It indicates 85.9 mm
